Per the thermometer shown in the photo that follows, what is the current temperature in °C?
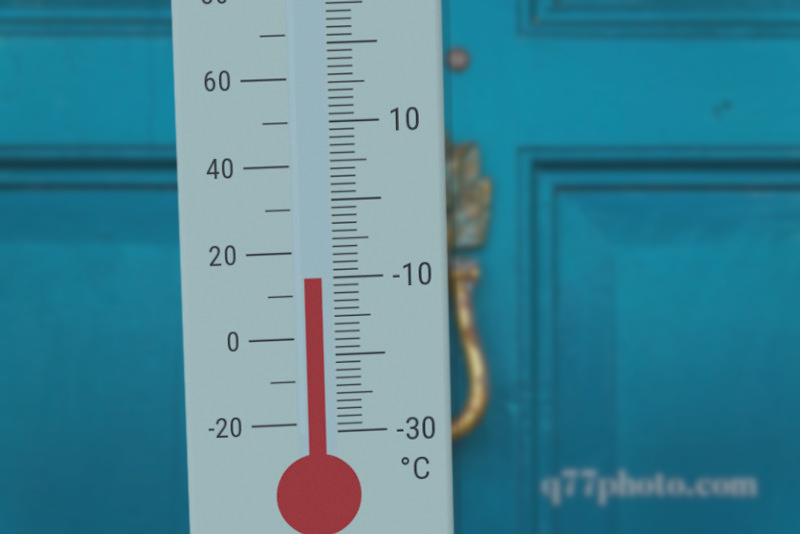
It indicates -10 °C
